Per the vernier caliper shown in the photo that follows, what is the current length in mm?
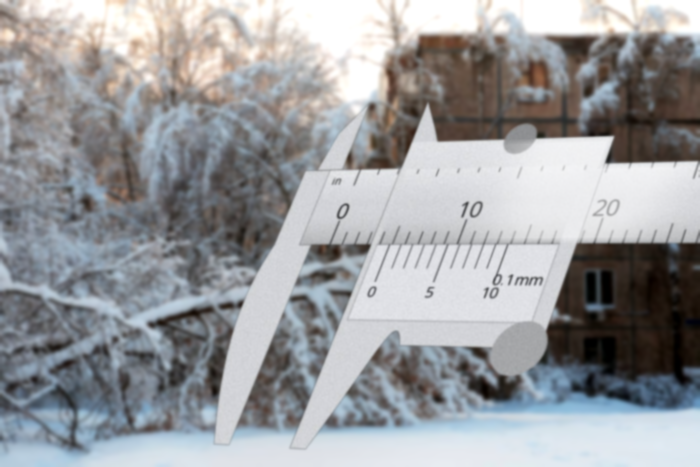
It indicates 4.8 mm
